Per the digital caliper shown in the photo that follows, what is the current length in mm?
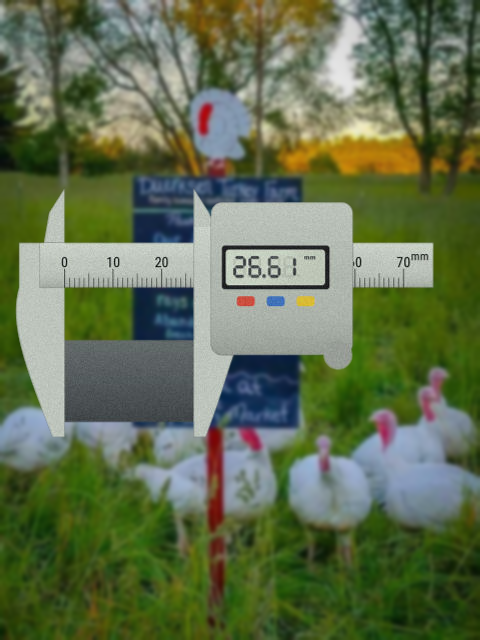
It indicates 26.61 mm
